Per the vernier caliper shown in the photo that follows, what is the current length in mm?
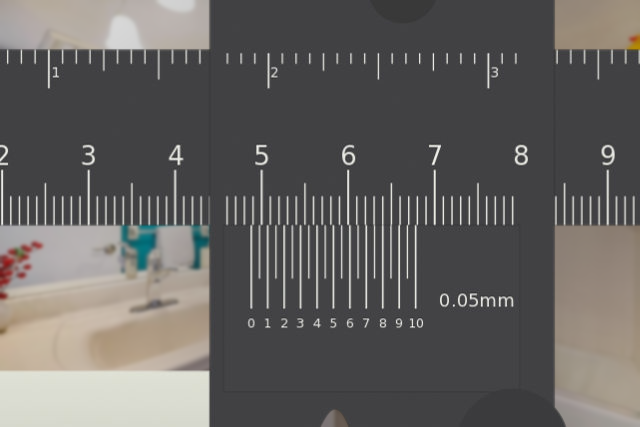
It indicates 48.8 mm
